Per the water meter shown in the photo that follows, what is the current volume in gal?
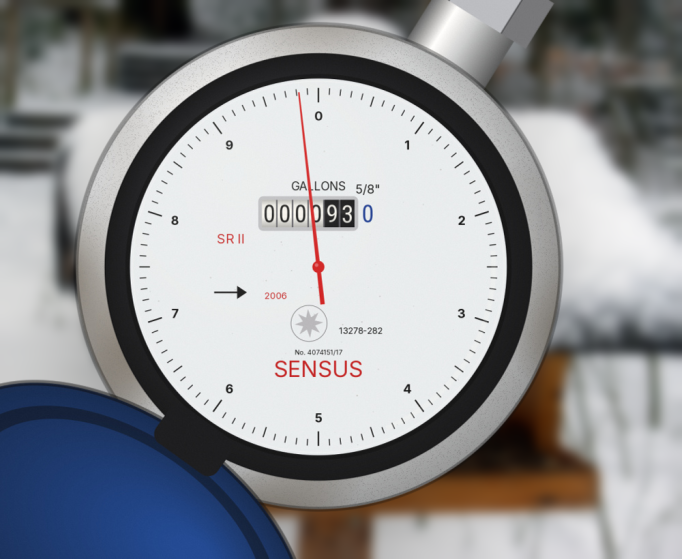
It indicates 929.8 gal
